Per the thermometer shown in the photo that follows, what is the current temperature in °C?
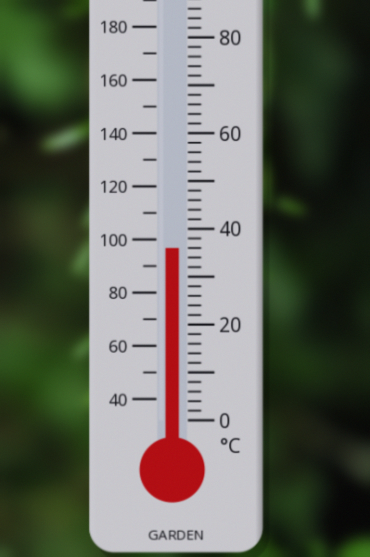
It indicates 36 °C
